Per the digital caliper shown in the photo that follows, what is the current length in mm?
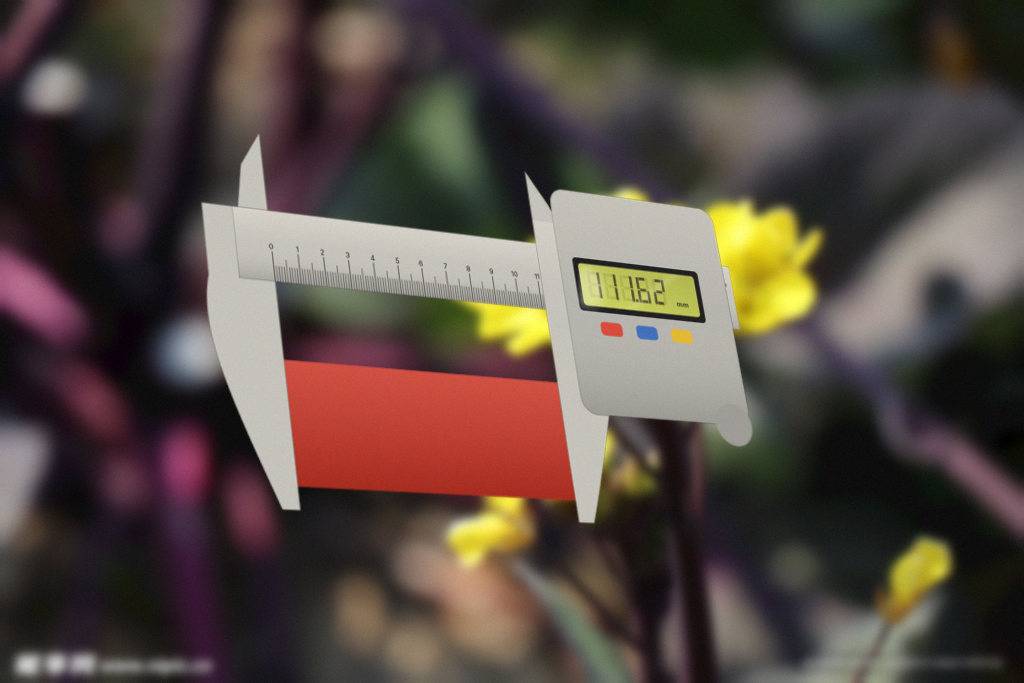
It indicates 111.62 mm
